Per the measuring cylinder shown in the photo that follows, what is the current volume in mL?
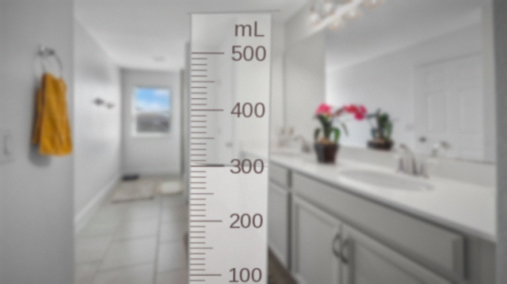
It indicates 300 mL
